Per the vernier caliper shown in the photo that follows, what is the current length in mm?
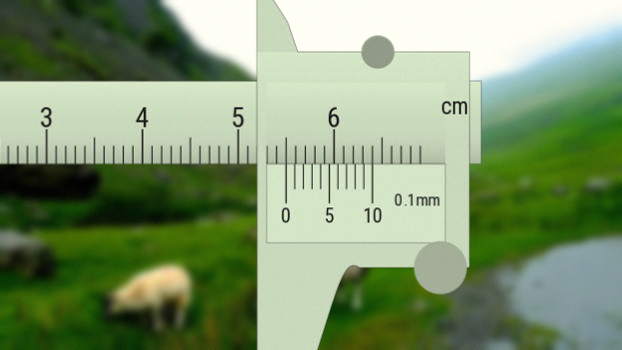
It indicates 55.0 mm
